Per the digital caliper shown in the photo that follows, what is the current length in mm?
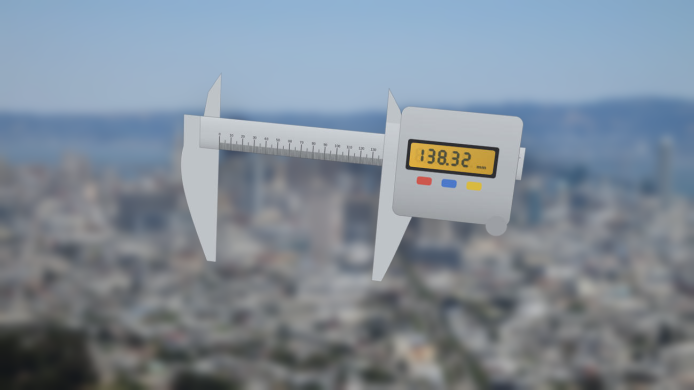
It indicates 138.32 mm
